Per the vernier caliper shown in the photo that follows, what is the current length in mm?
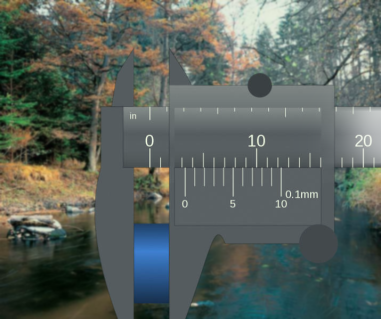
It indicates 3.3 mm
